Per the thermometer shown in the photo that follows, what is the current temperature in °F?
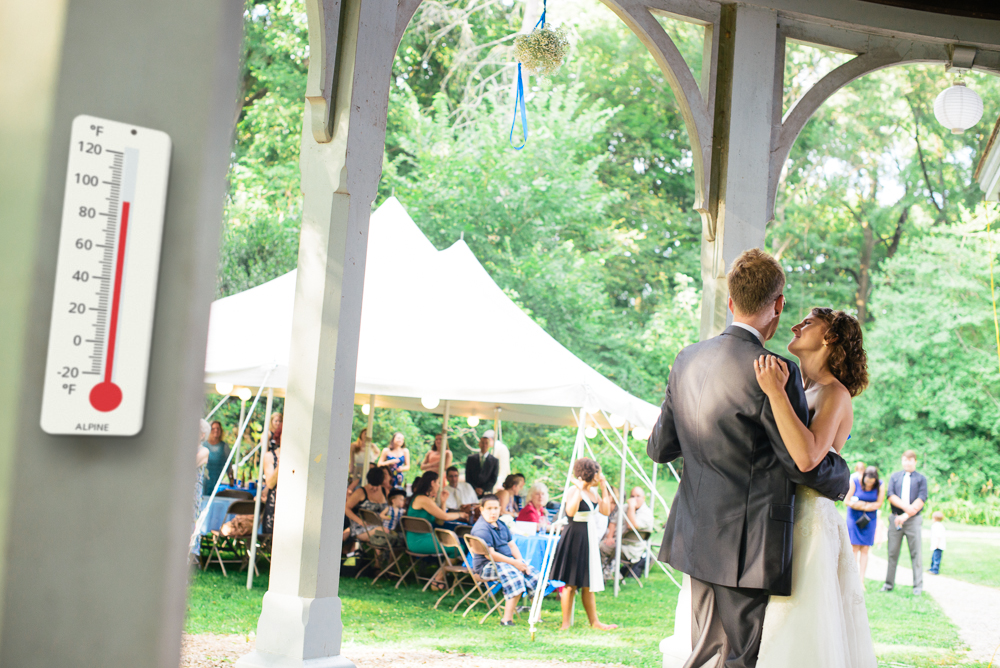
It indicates 90 °F
